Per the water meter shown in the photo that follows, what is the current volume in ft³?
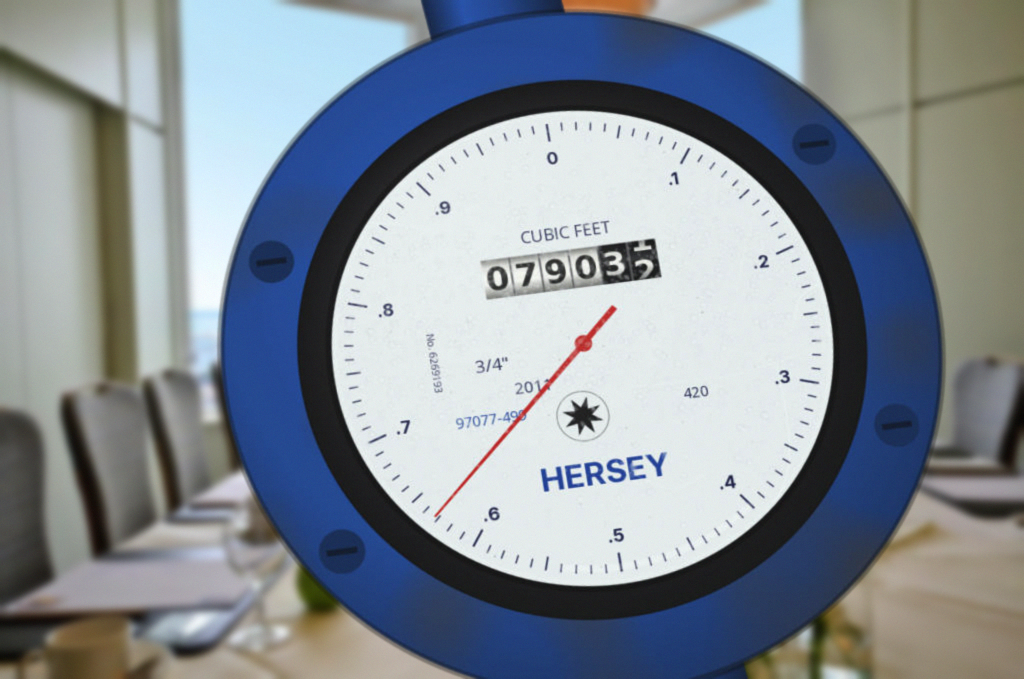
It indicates 79031.63 ft³
